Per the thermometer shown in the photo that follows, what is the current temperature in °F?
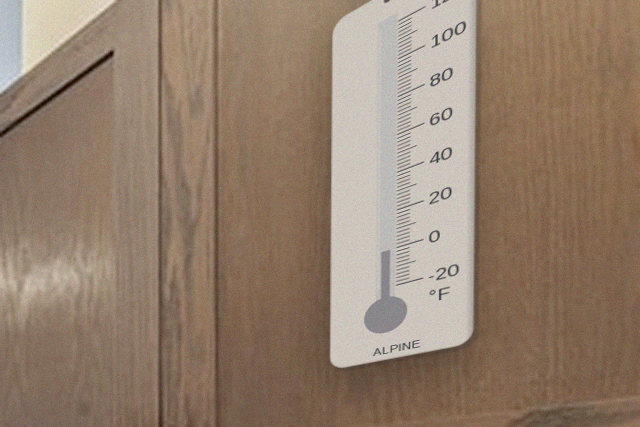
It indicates 0 °F
